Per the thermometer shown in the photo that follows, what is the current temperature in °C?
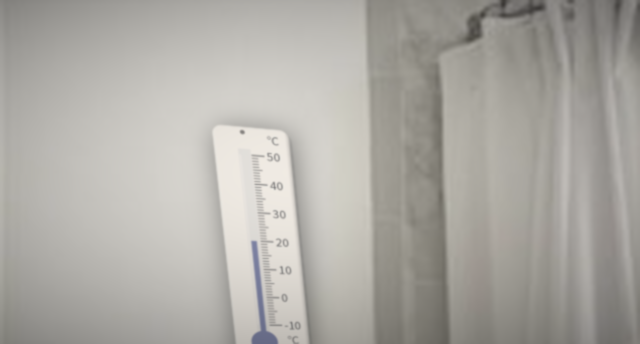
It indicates 20 °C
